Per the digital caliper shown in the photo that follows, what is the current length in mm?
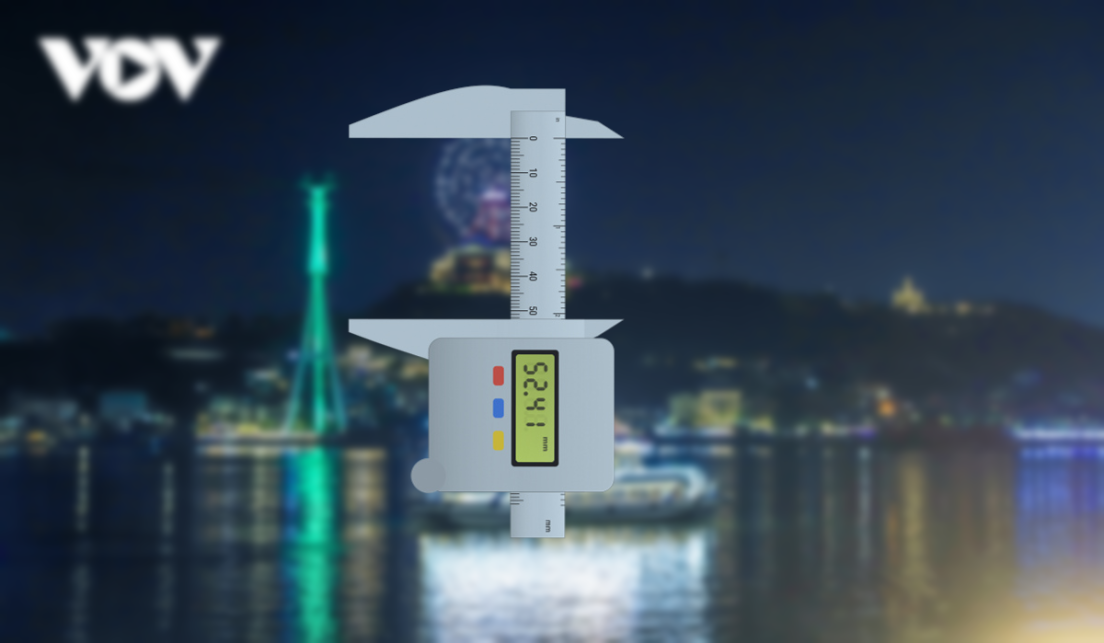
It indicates 52.41 mm
